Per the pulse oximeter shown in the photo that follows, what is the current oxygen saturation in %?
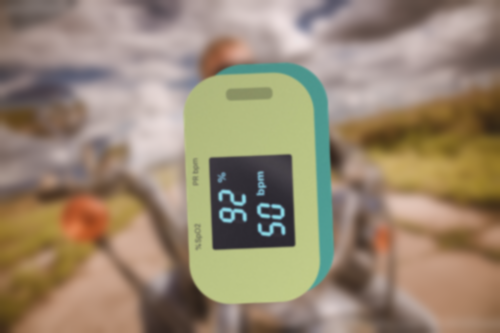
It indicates 92 %
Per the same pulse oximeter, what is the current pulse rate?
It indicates 50 bpm
